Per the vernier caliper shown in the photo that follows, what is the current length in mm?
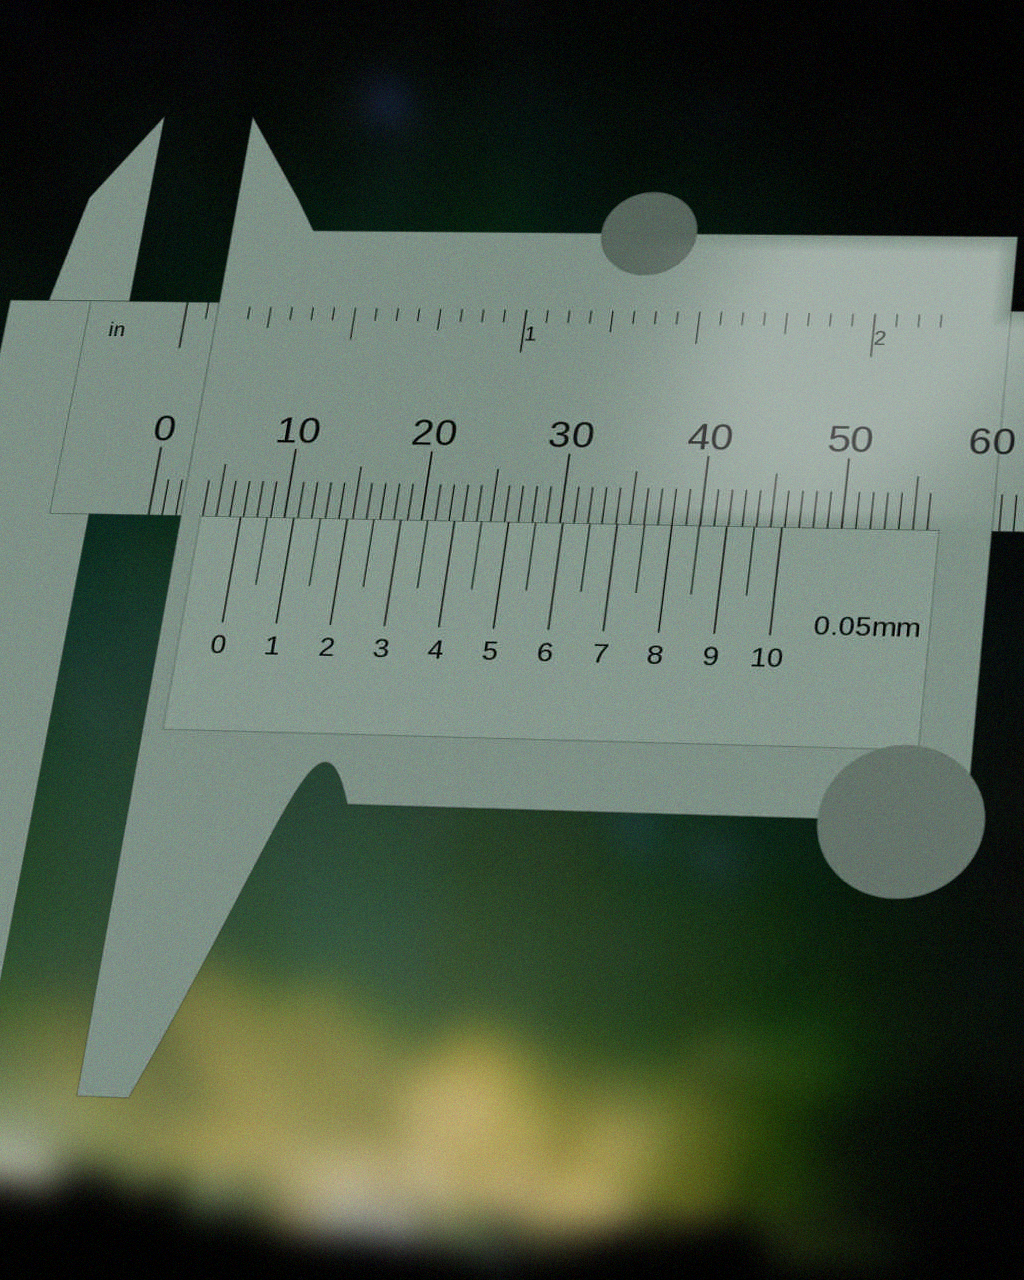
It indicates 6.8 mm
